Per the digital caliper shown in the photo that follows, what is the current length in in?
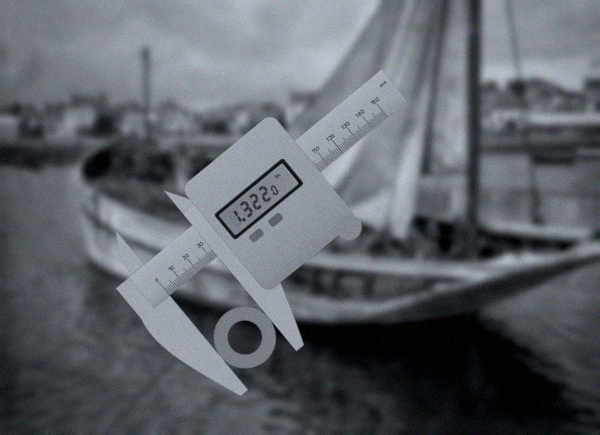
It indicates 1.3220 in
